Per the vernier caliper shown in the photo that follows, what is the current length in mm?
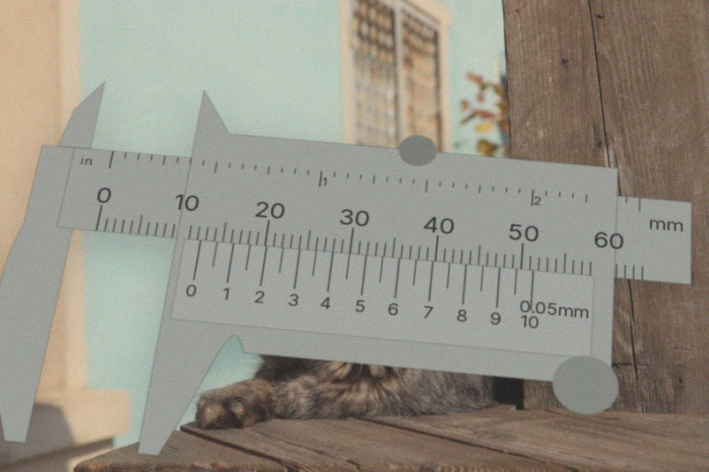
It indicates 12.4 mm
